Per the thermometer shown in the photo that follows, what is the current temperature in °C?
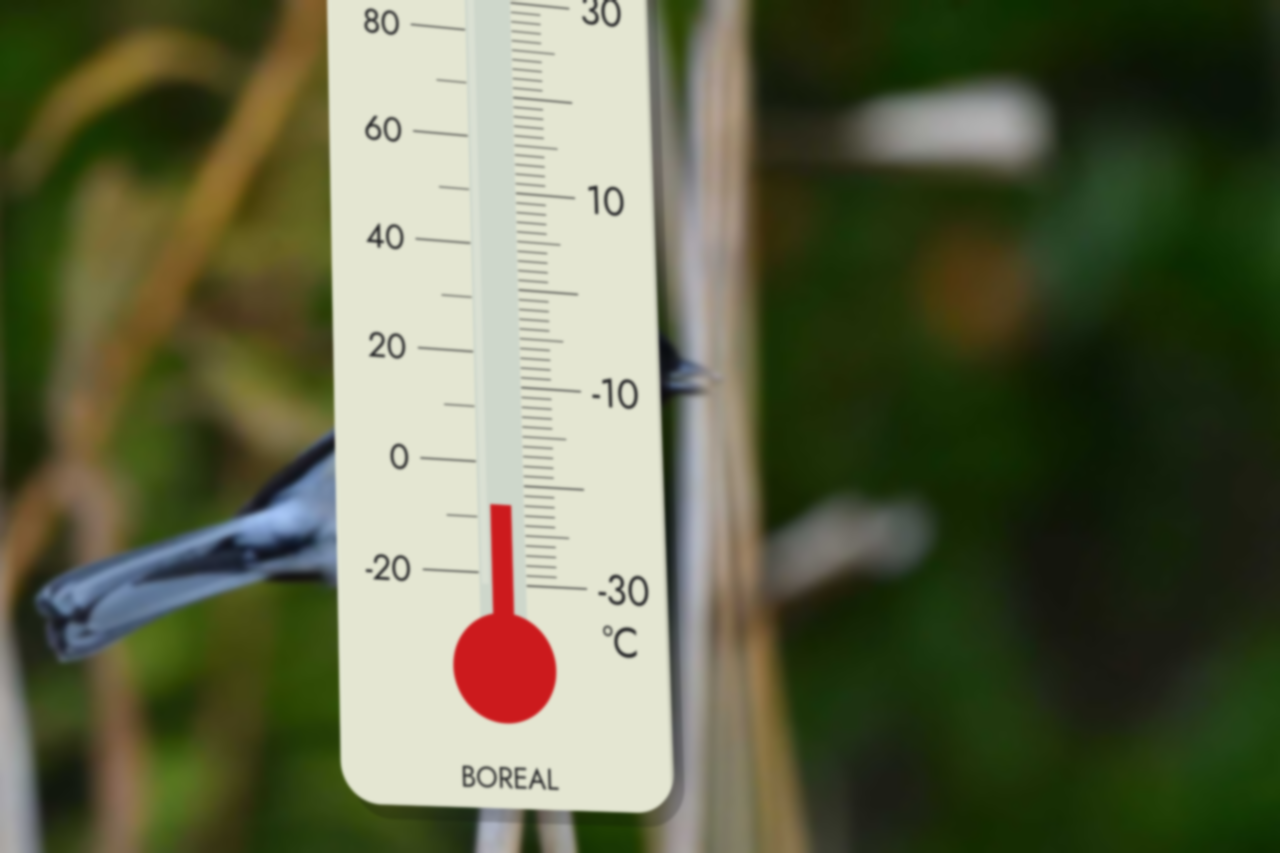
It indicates -22 °C
